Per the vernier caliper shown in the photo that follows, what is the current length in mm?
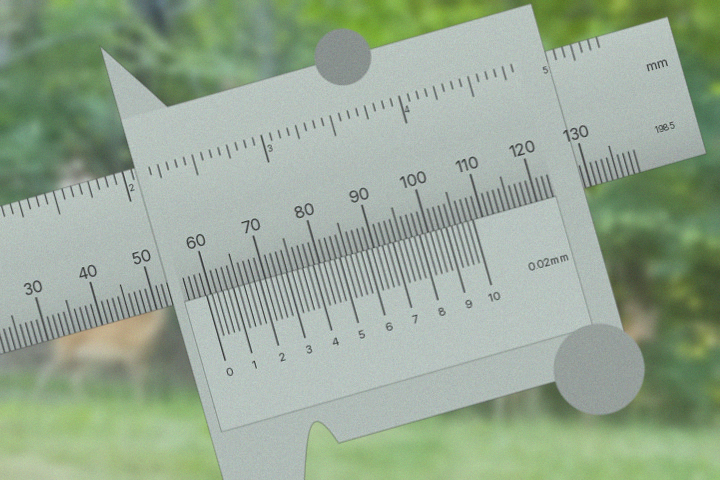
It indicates 59.2 mm
